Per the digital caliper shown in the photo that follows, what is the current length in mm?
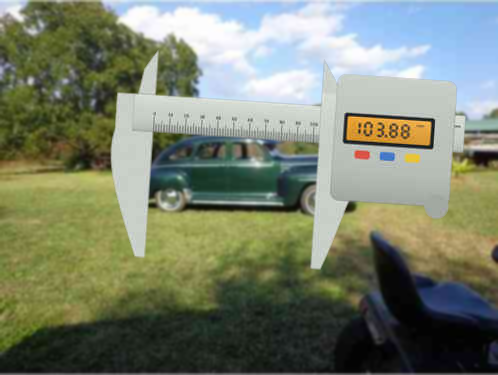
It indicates 103.88 mm
